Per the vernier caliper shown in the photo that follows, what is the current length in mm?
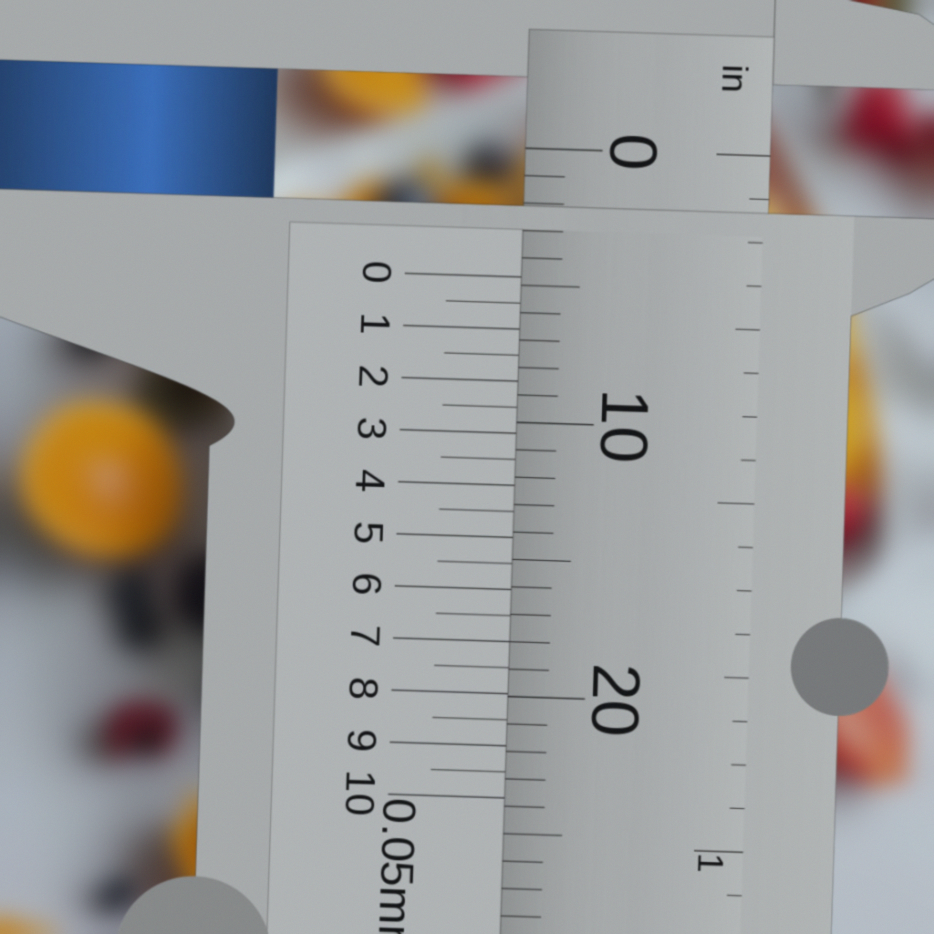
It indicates 4.70 mm
